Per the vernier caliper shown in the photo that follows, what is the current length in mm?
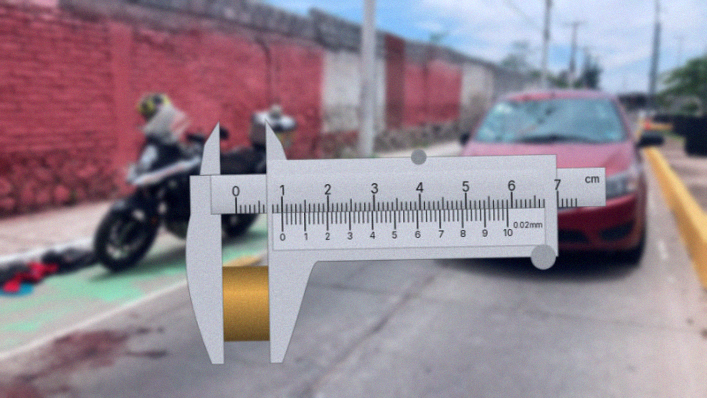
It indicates 10.0 mm
